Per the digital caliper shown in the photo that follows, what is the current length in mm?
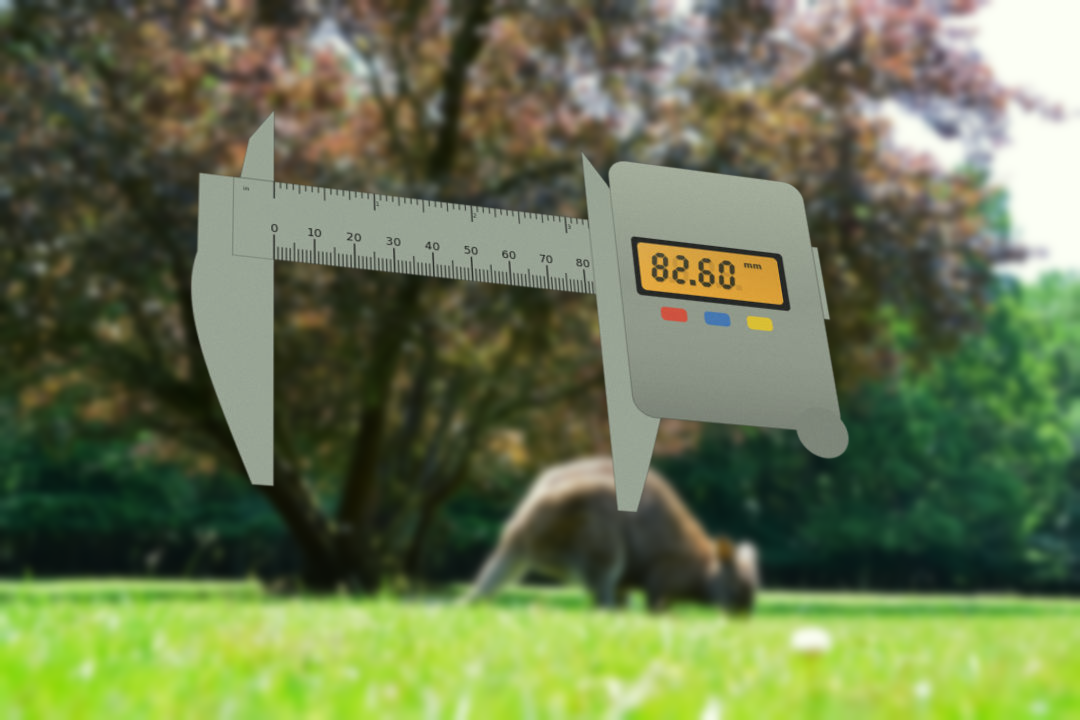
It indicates 82.60 mm
